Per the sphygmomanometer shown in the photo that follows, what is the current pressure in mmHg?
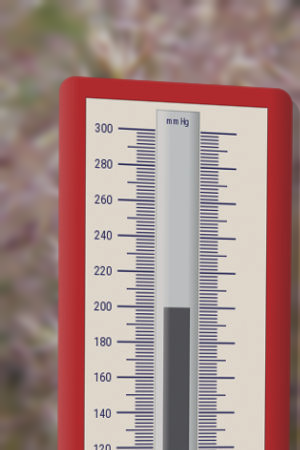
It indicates 200 mmHg
